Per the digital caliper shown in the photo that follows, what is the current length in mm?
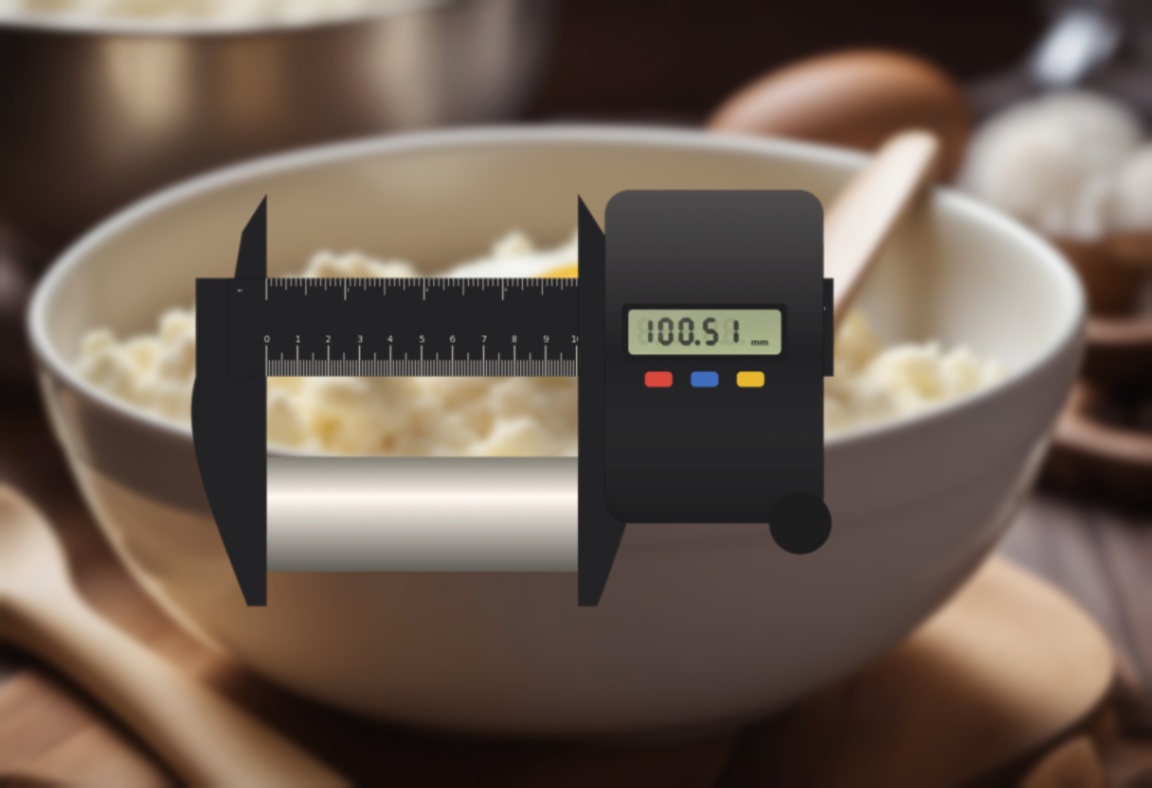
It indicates 100.51 mm
